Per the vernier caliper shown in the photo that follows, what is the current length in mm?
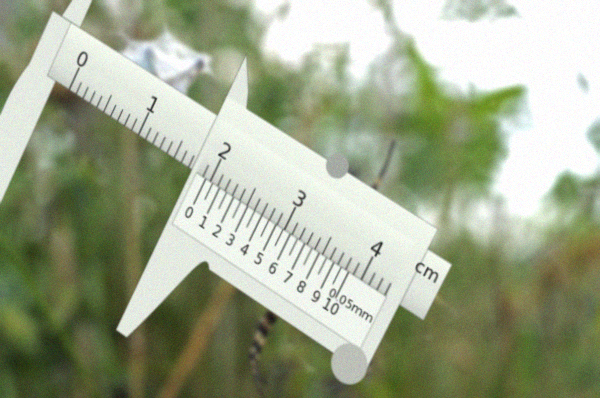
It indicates 19.4 mm
